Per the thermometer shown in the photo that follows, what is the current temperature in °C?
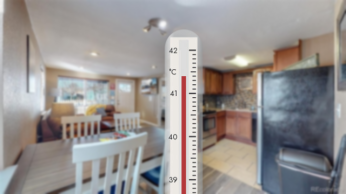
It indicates 41.4 °C
